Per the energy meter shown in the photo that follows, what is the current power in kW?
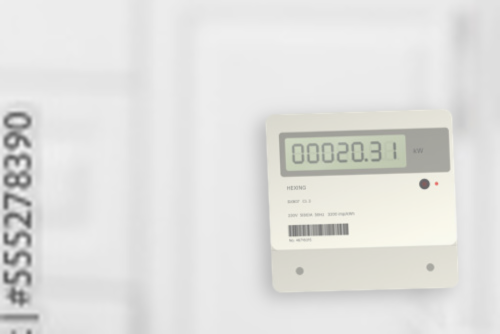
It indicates 20.31 kW
